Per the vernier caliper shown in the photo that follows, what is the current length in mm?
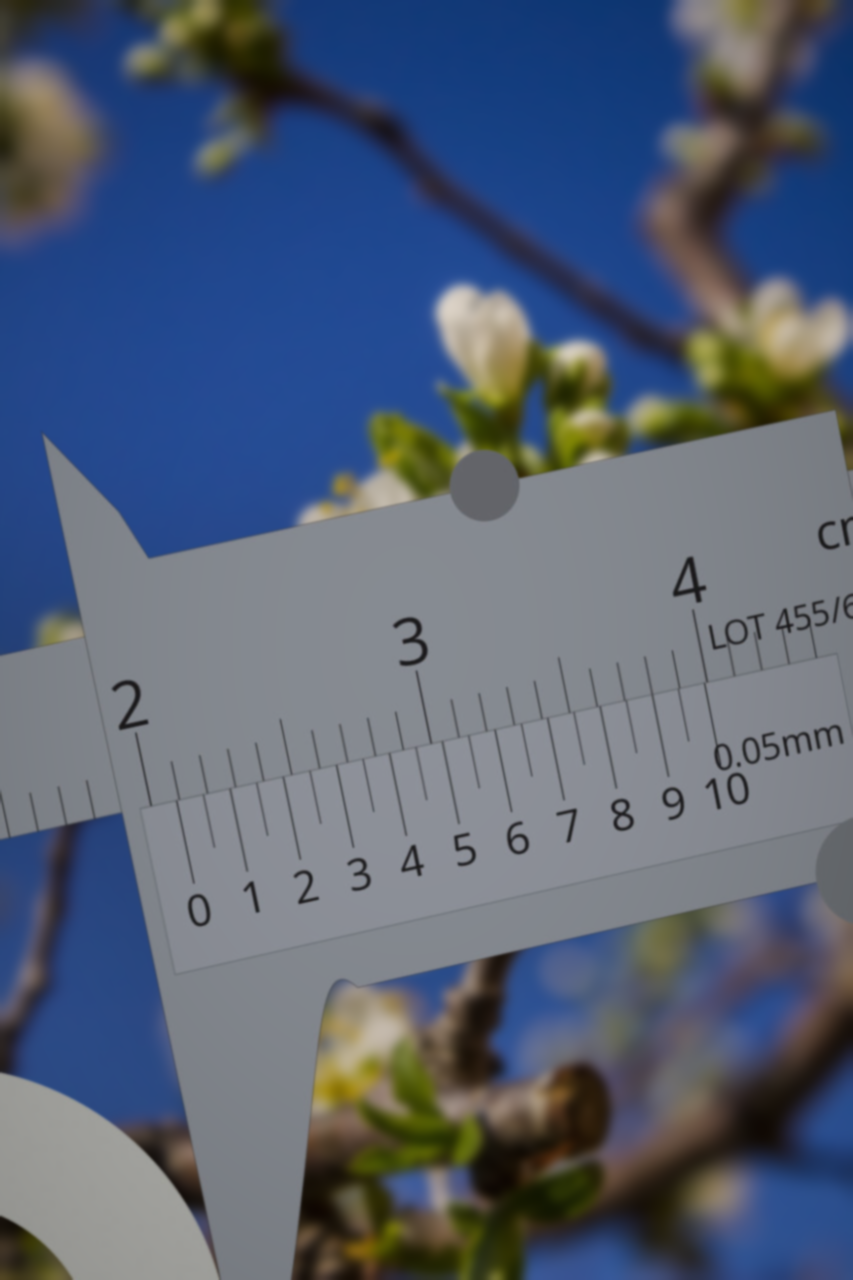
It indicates 20.9 mm
